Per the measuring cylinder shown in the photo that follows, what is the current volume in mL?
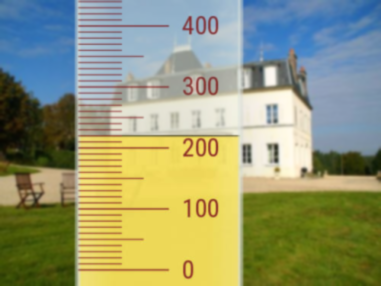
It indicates 220 mL
